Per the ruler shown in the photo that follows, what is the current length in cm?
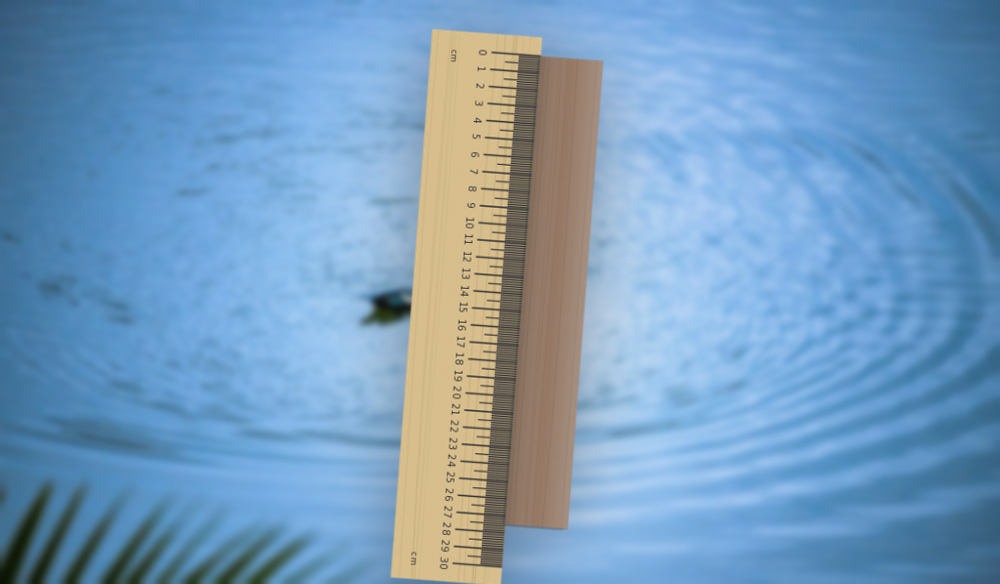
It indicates 27.5 cm
